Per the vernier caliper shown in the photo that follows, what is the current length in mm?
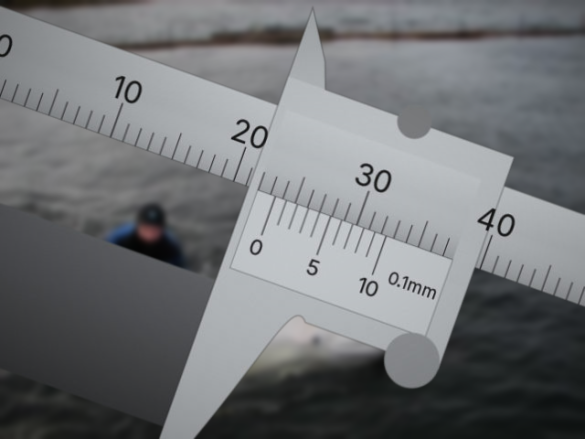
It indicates 23.4 mm
